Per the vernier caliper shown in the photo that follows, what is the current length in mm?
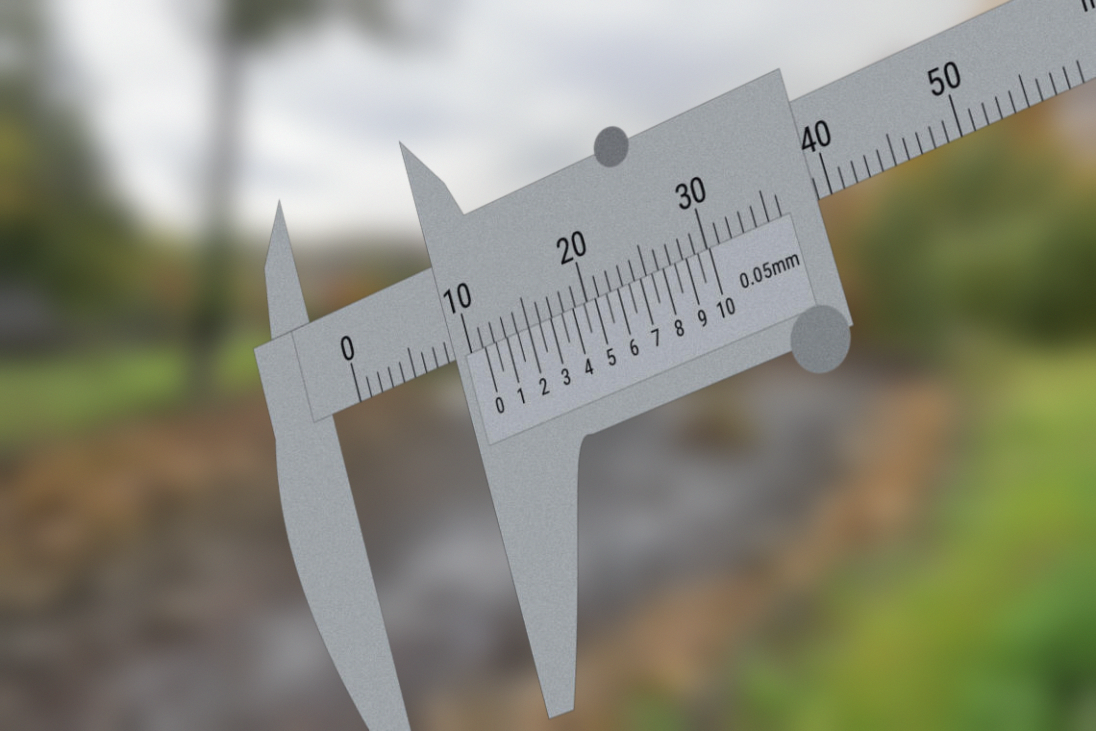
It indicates 11.2 mm
